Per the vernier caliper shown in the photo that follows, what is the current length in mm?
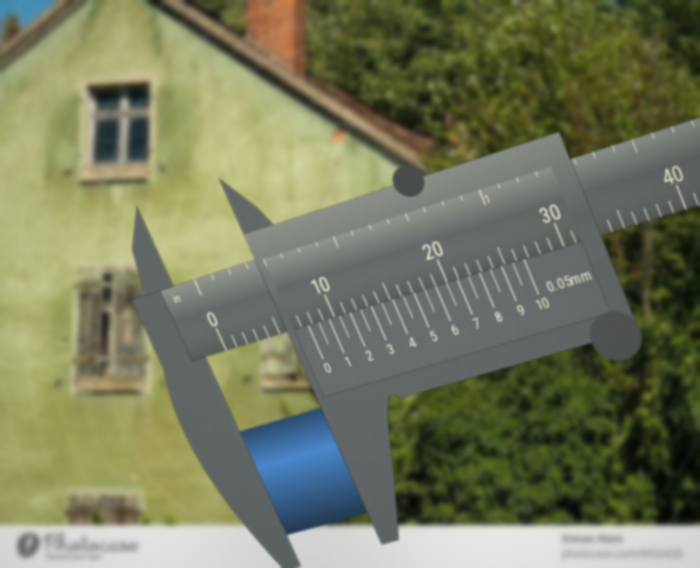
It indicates 7.6 mm
